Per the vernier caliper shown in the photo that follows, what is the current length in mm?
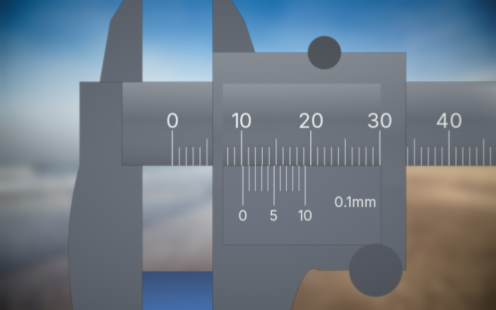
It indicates 10.2 mm
